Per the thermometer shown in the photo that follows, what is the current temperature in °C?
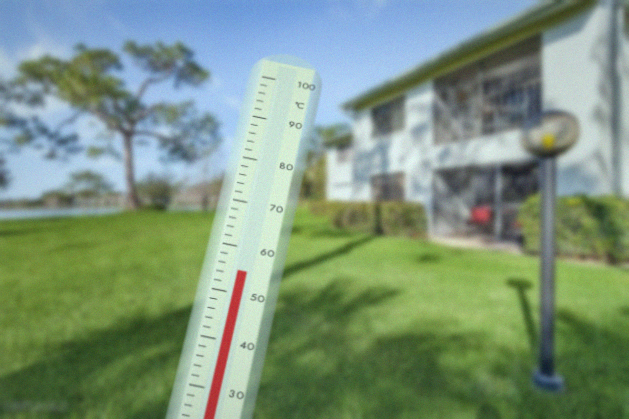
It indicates 55 °C
